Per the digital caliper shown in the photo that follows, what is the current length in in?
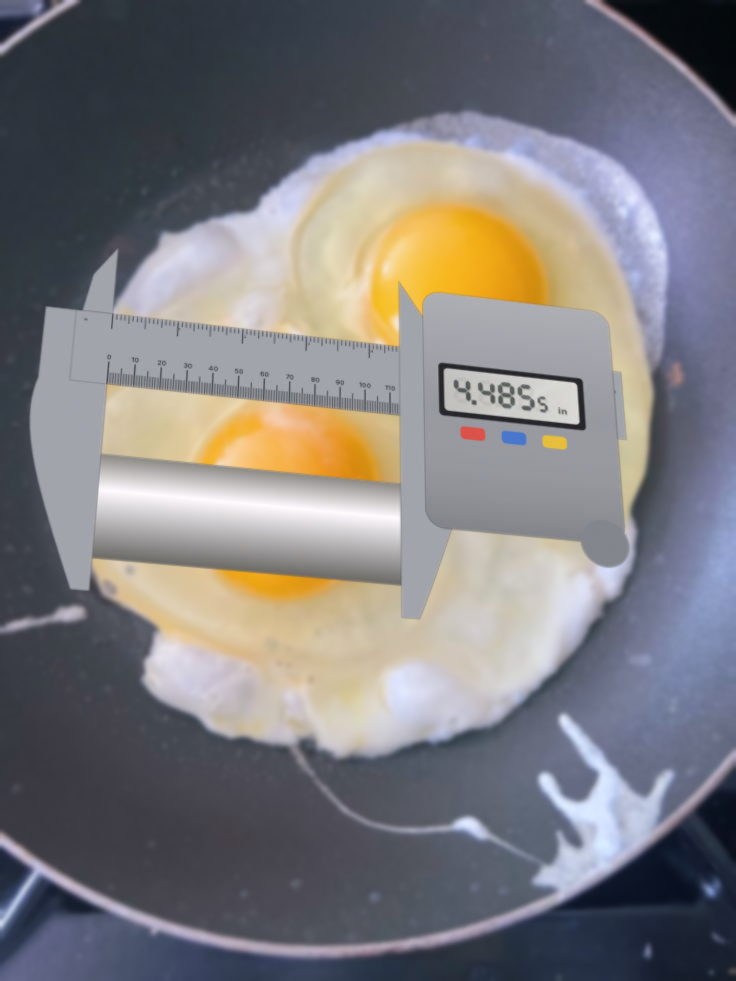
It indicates 4.4855 in
